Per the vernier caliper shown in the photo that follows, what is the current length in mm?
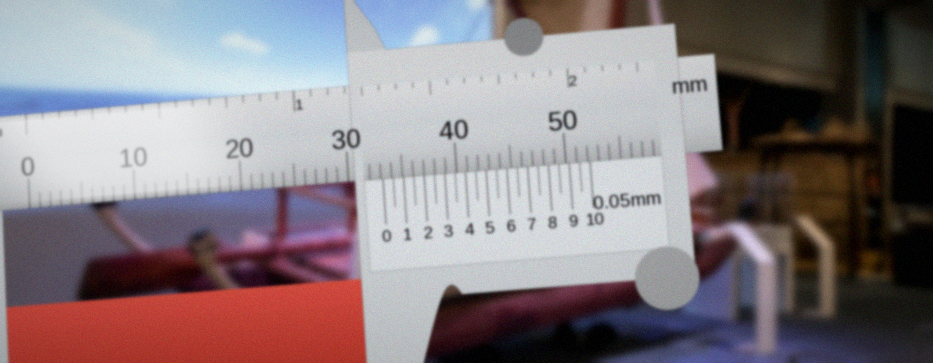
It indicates 33.2 mm
